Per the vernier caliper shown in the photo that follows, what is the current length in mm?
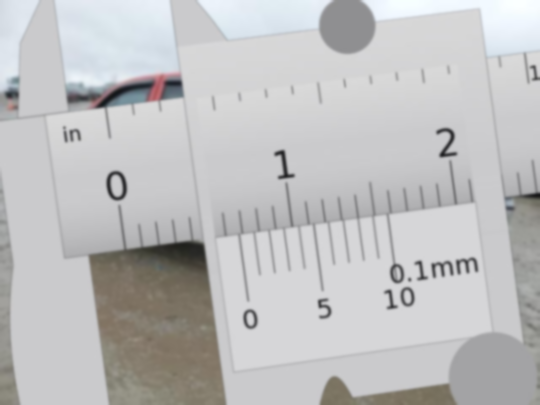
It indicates 6.8 mm
